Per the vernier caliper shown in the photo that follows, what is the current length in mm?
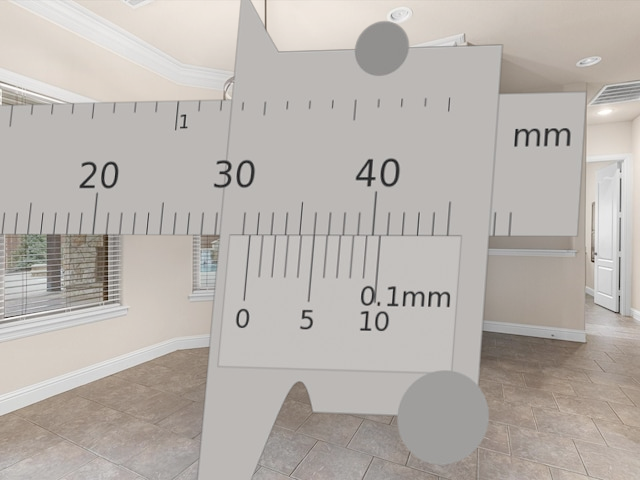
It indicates 31.5 mm
